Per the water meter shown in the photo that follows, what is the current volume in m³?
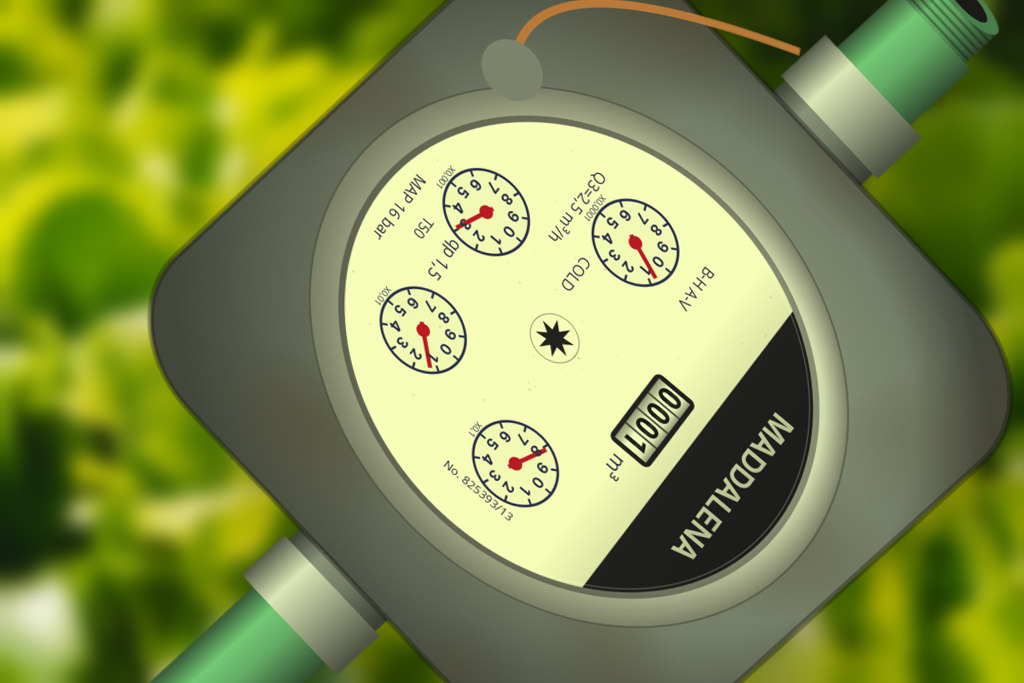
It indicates 1.8130 m³
